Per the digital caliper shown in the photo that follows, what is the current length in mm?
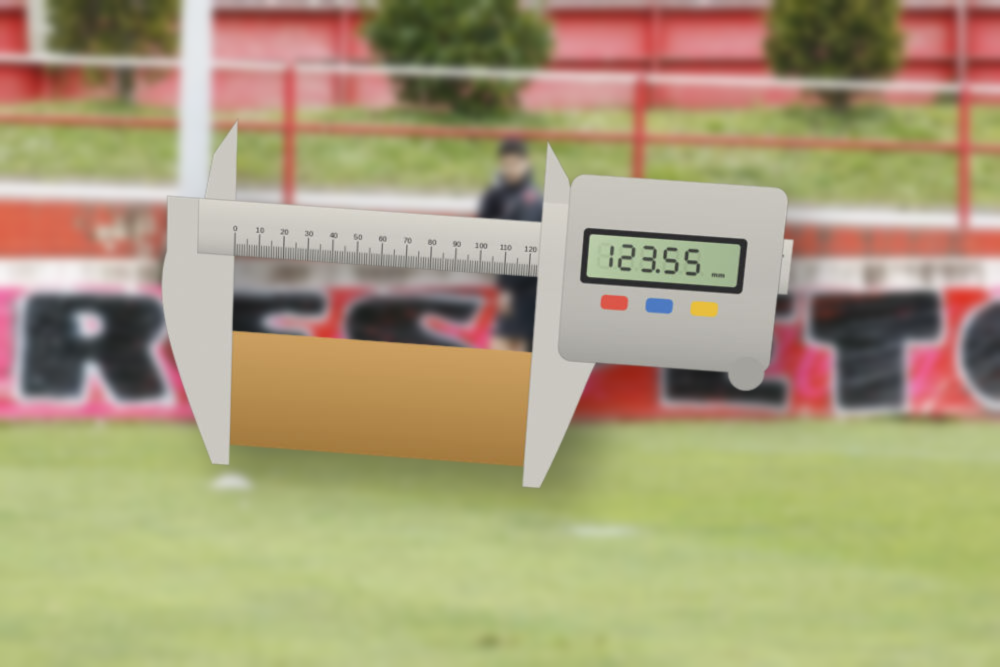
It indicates 123.55 mm
